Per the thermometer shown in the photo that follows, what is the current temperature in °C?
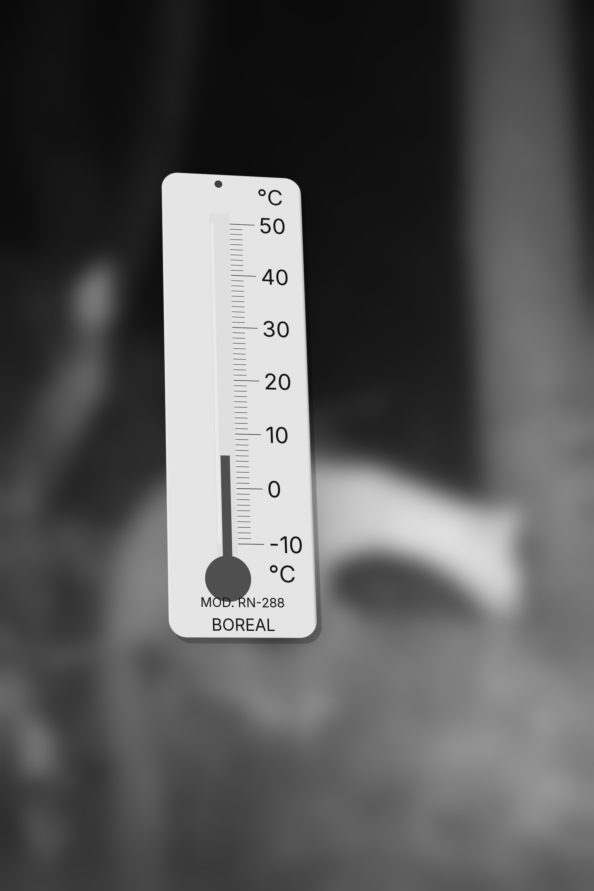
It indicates 6 °C
